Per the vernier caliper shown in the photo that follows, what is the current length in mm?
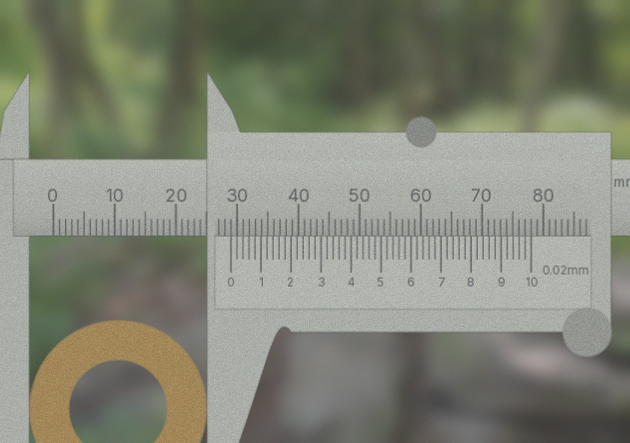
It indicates 29.0 mm
